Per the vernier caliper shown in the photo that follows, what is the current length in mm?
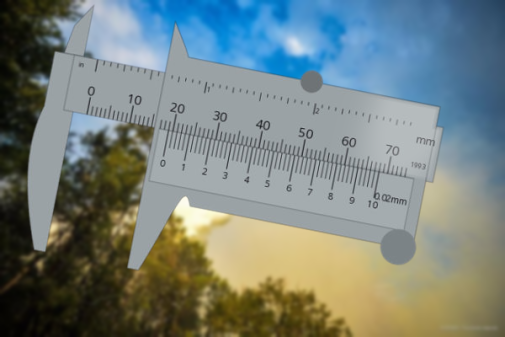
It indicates 19.0 mm
